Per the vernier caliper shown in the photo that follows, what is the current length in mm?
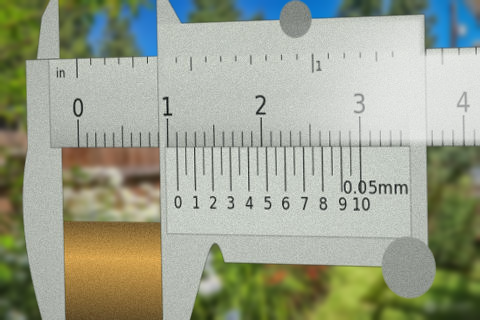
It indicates 11.0 mm
